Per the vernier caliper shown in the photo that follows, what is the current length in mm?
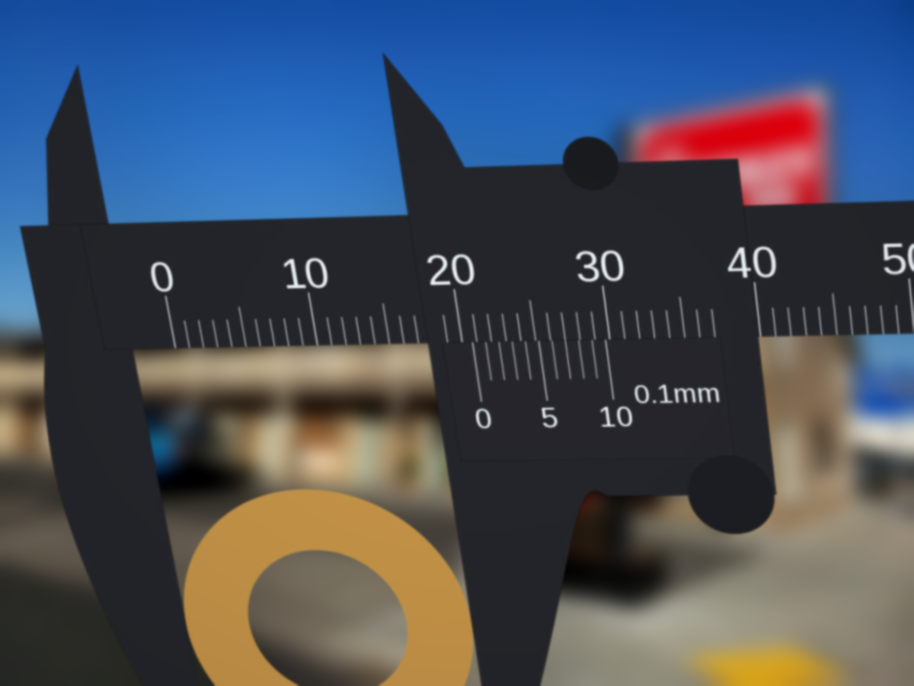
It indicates 20.7 mm
